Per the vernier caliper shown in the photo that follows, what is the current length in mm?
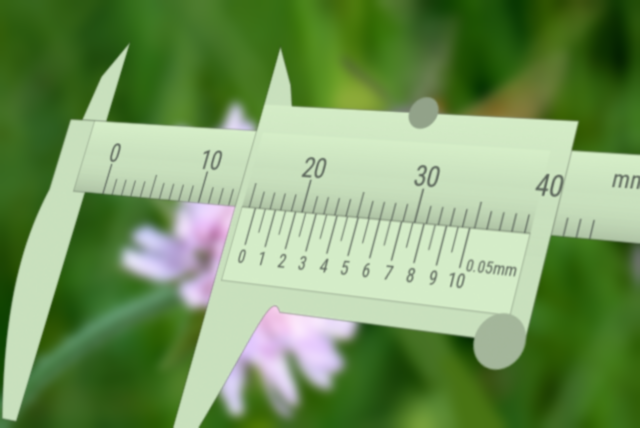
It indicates 15.6 mm
